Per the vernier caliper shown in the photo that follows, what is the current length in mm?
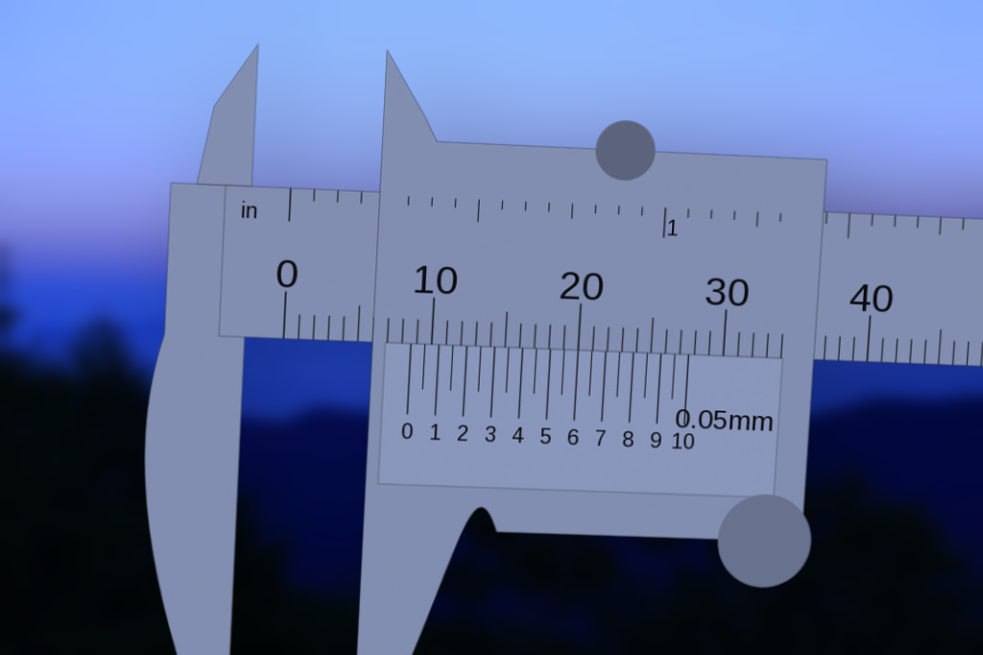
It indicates 8.6 mm
